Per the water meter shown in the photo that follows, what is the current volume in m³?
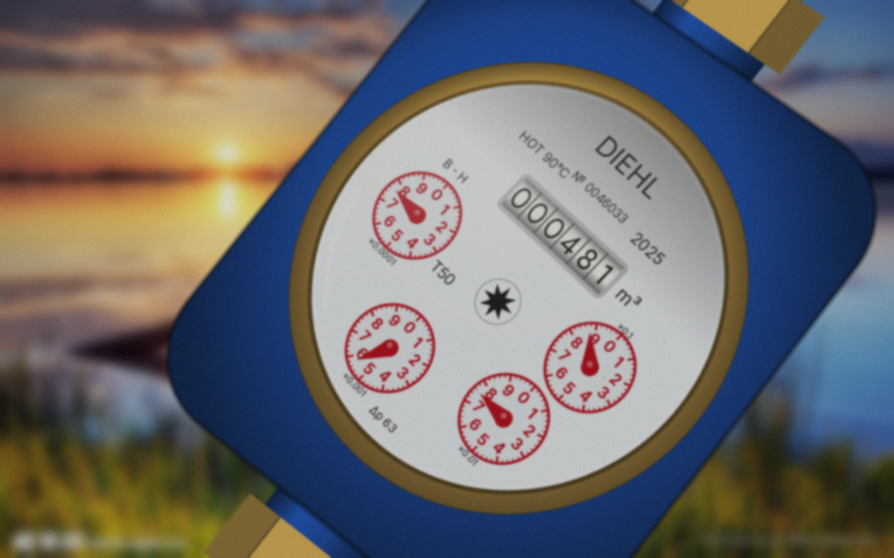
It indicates 481.8757 m³
